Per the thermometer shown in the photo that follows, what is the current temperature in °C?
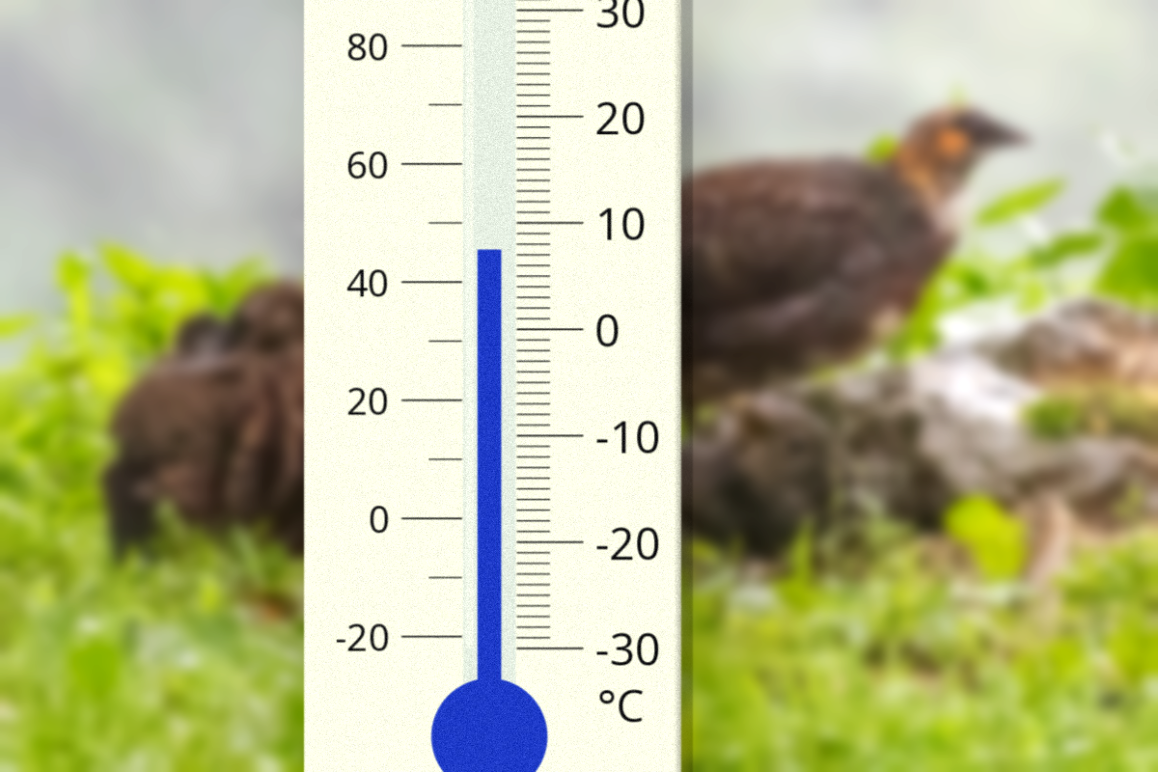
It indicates 7.5 °C
